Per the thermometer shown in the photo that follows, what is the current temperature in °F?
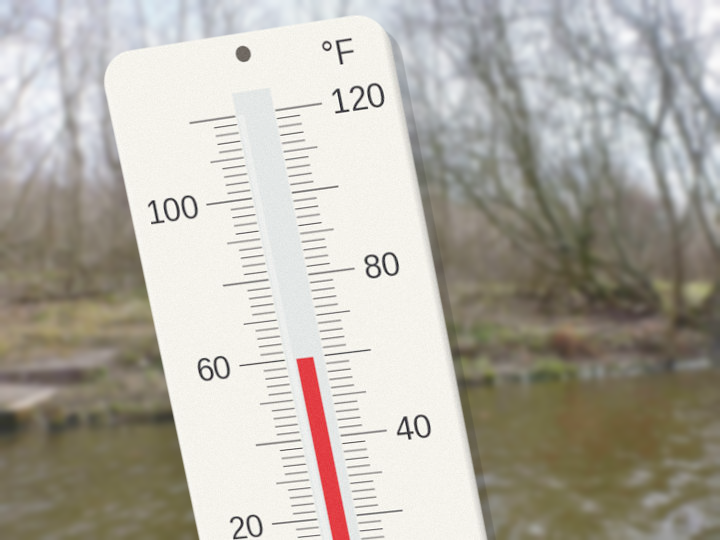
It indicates 60 °F
